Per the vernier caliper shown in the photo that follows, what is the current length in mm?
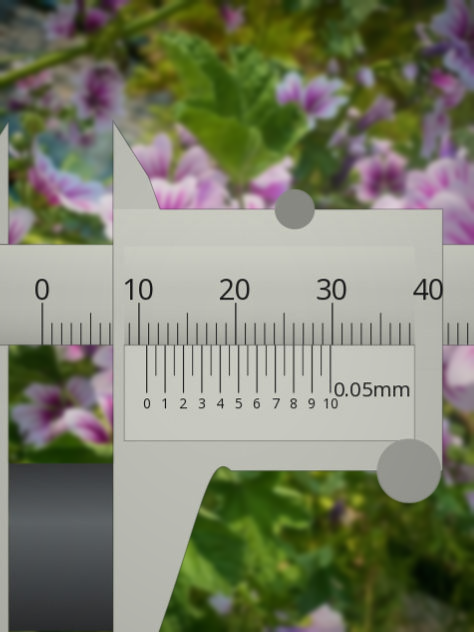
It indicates 10.8 mm
